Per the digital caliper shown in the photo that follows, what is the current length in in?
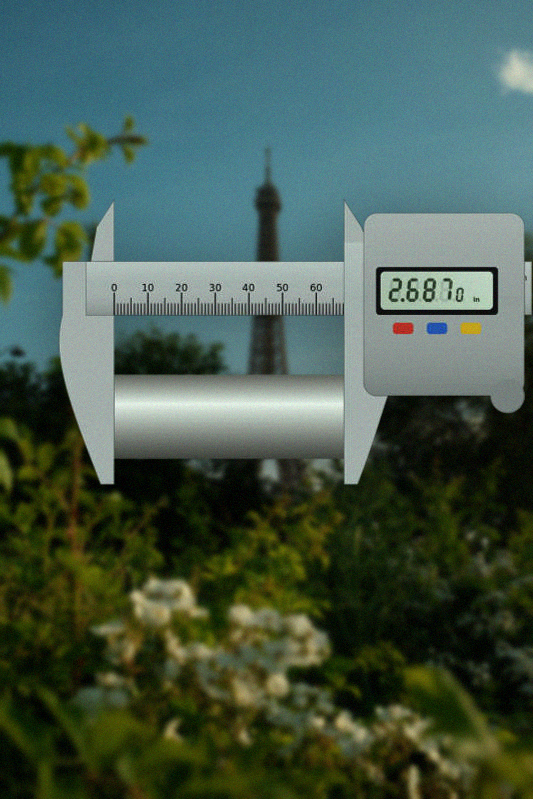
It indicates 2.6870 in
